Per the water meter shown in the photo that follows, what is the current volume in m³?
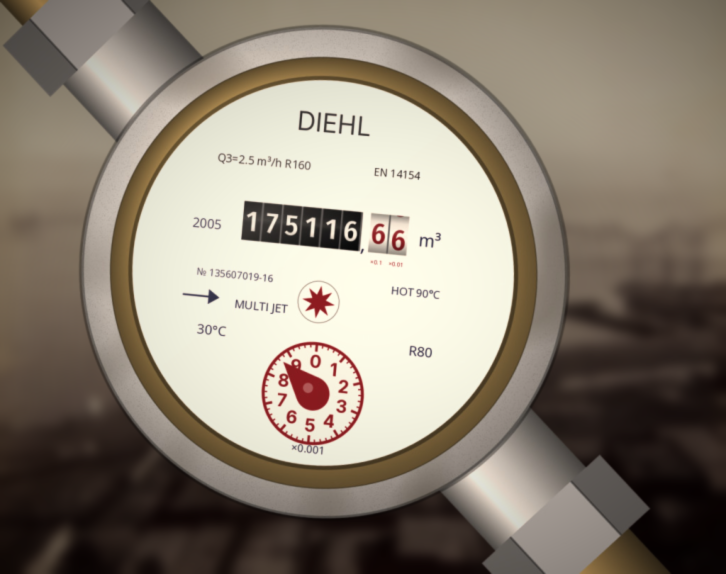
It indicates 175116.658 m³
